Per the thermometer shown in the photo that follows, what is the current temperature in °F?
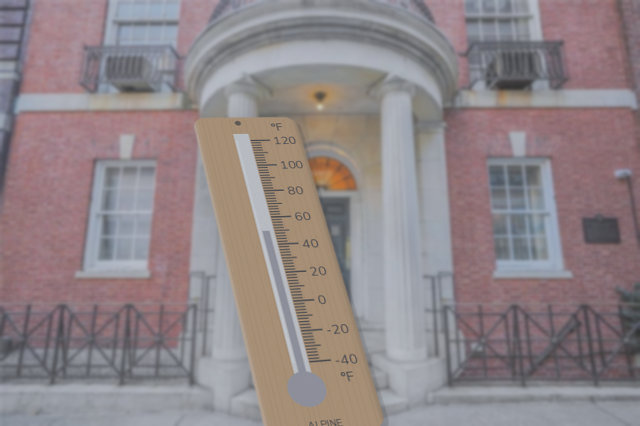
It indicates 50 °F
